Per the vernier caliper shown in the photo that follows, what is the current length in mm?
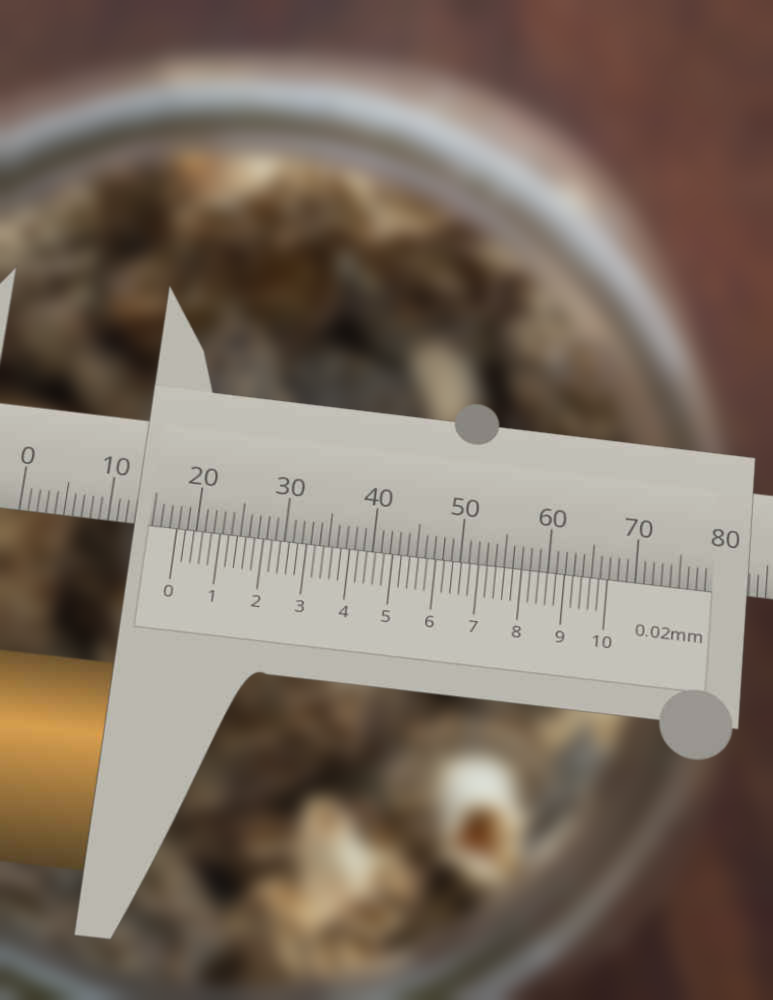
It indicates 17.8 mm
